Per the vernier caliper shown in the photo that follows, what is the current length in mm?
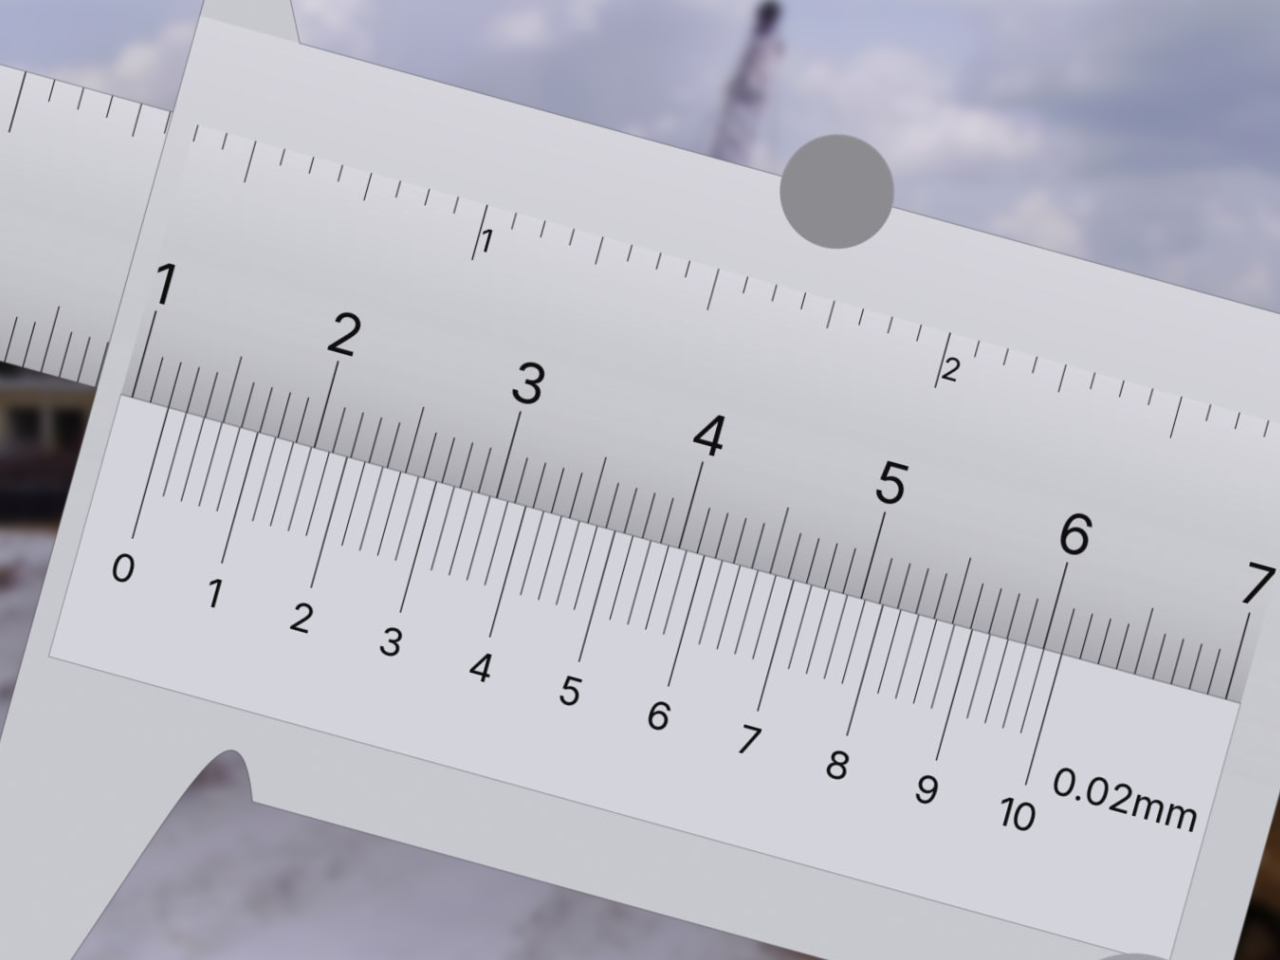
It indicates 12.0 mm
